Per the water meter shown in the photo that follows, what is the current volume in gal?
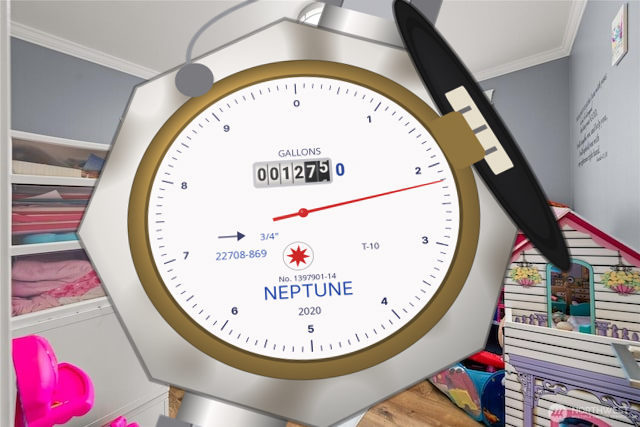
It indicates 12752.2 gal
